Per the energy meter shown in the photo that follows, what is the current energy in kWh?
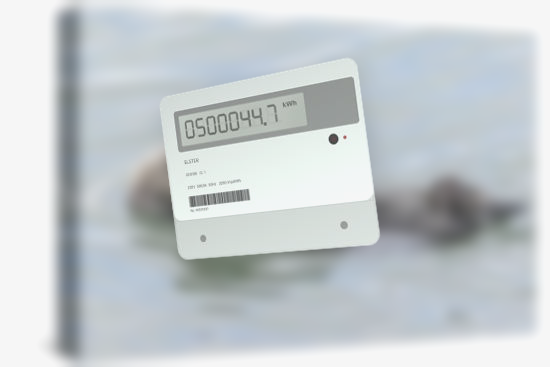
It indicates 500044.7 kWh
